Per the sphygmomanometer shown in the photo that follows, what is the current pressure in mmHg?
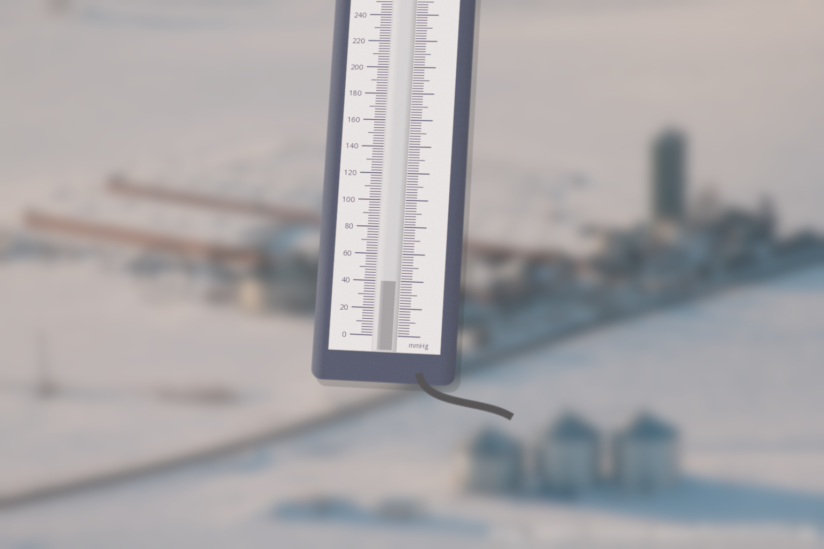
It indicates 40 mmHg
